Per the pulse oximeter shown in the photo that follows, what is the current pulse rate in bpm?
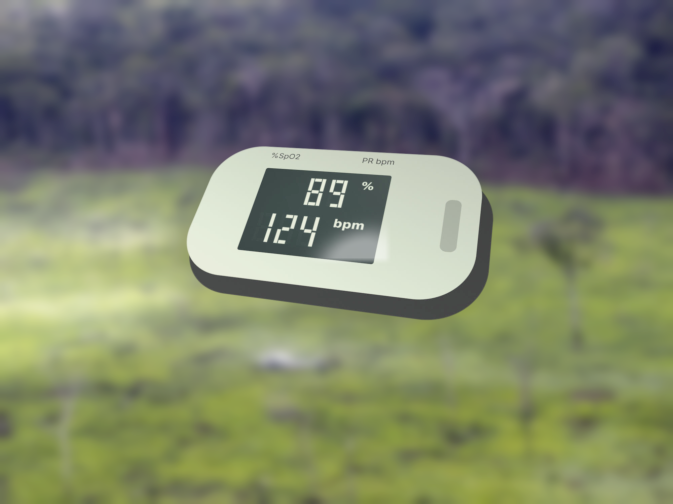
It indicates 124 bpm
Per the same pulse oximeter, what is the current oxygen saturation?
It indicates 89 %
